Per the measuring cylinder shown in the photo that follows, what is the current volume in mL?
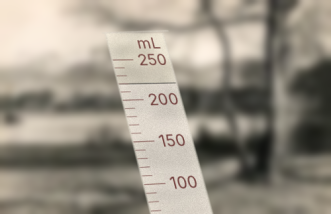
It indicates 220 mL
